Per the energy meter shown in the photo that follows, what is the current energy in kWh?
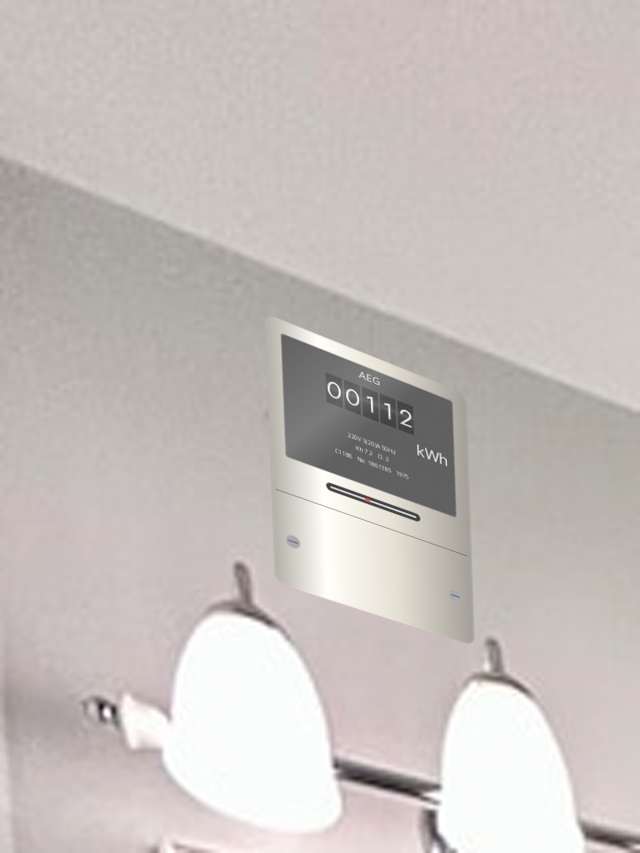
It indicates 112 kWh
